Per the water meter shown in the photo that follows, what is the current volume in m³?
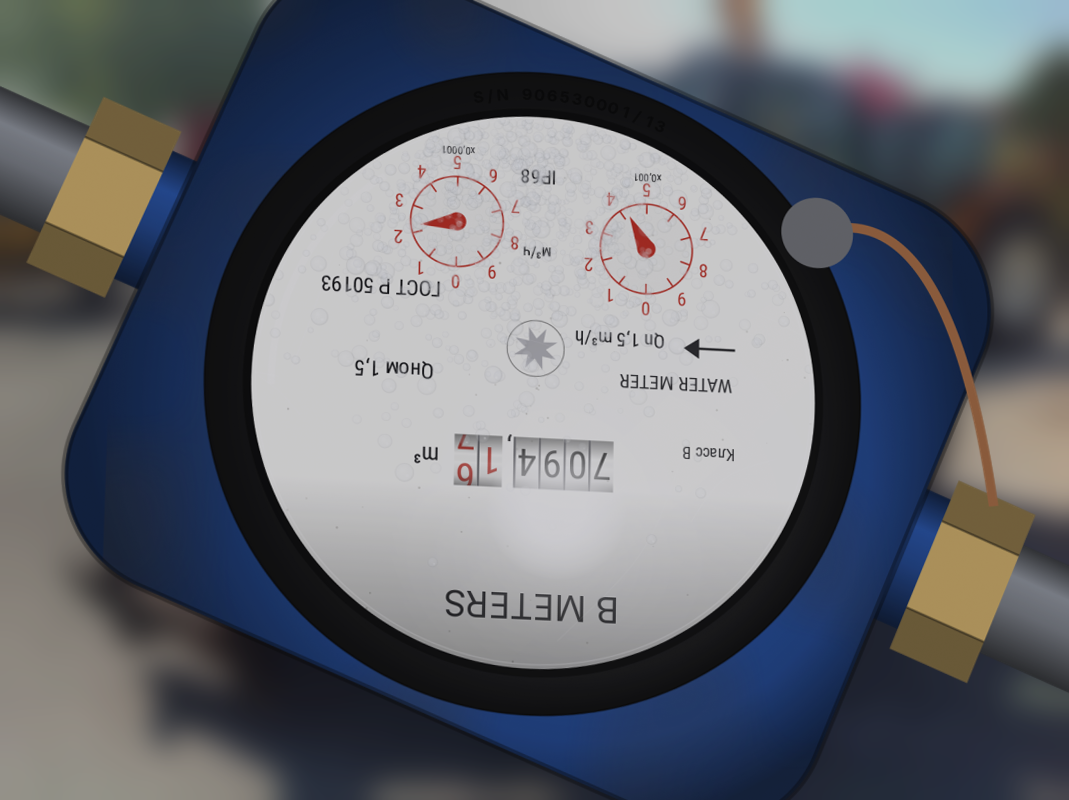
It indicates 7094.1642 m³
